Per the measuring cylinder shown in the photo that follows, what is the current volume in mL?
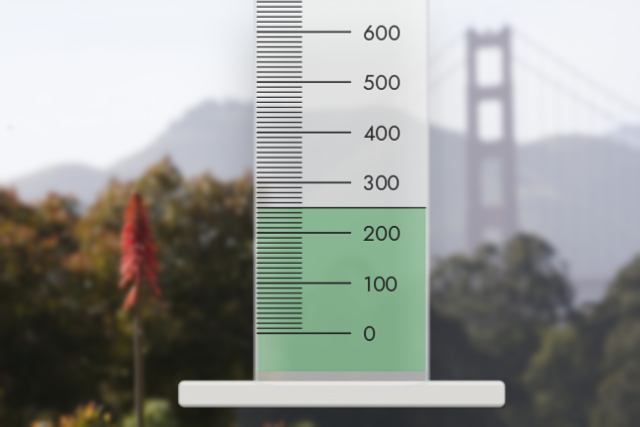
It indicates 250 mL
